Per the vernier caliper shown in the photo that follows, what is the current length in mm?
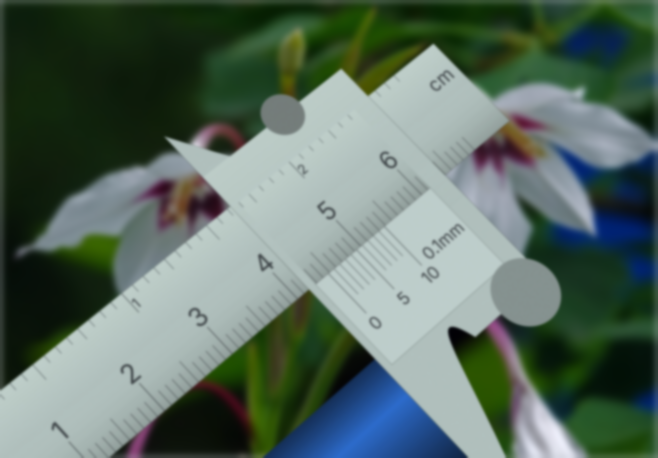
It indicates 44.8 mm
